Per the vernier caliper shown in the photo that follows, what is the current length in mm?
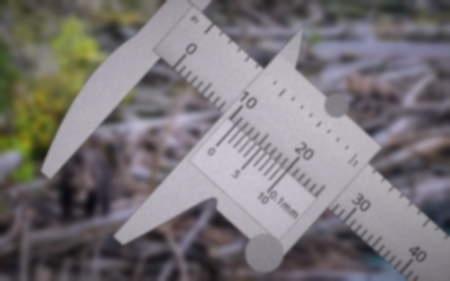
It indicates 11.0 mm
